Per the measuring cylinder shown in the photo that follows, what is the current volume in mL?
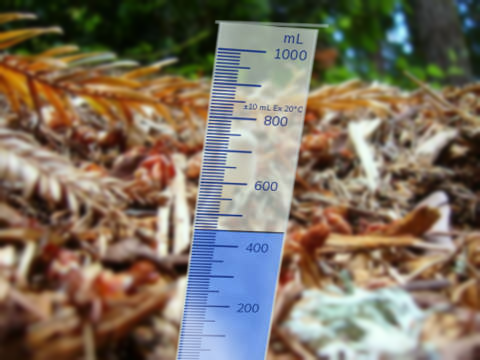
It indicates 450 mL
